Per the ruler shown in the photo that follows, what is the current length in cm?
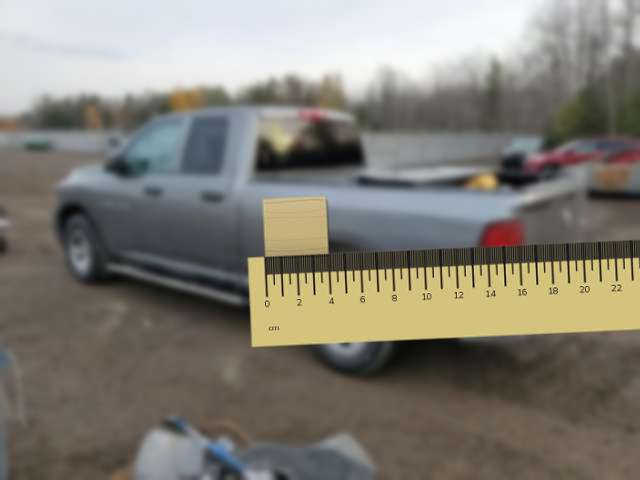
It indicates 4 cm
